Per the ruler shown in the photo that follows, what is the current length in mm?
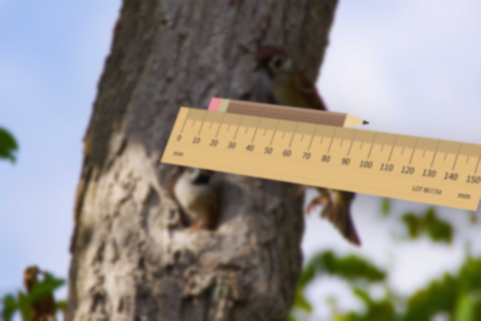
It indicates 85 mm
